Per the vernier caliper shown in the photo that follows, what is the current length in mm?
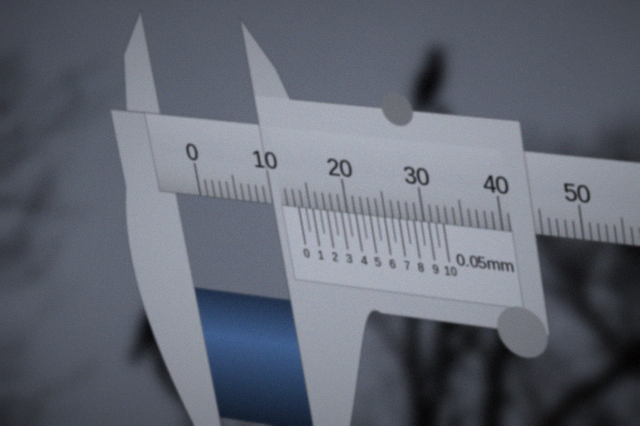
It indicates 13.5 mm
